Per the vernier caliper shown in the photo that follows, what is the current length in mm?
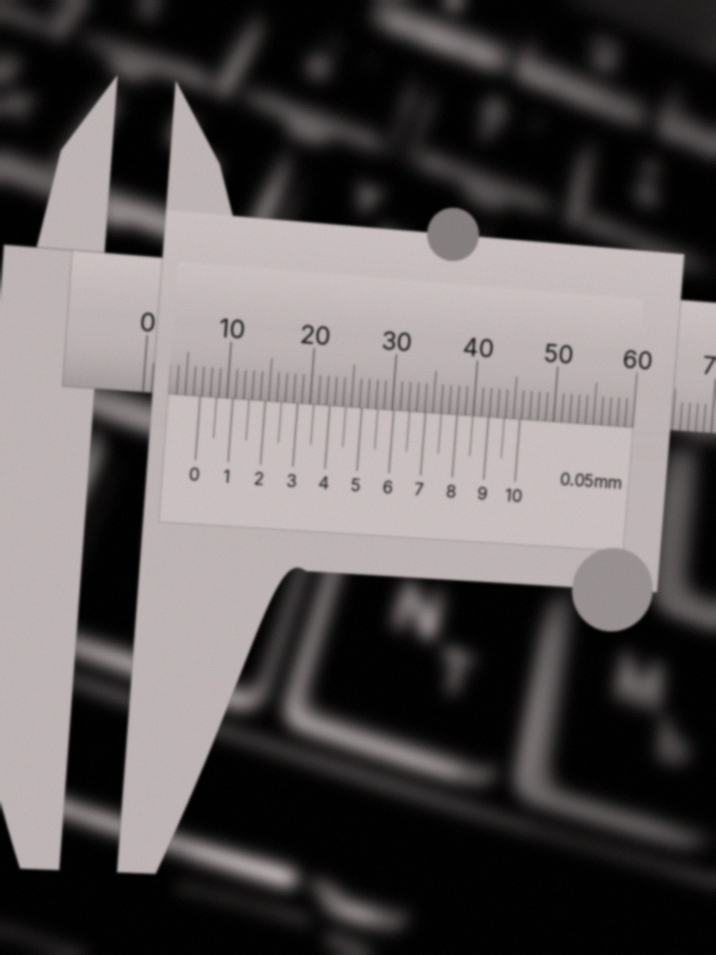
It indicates 6.8 mm
